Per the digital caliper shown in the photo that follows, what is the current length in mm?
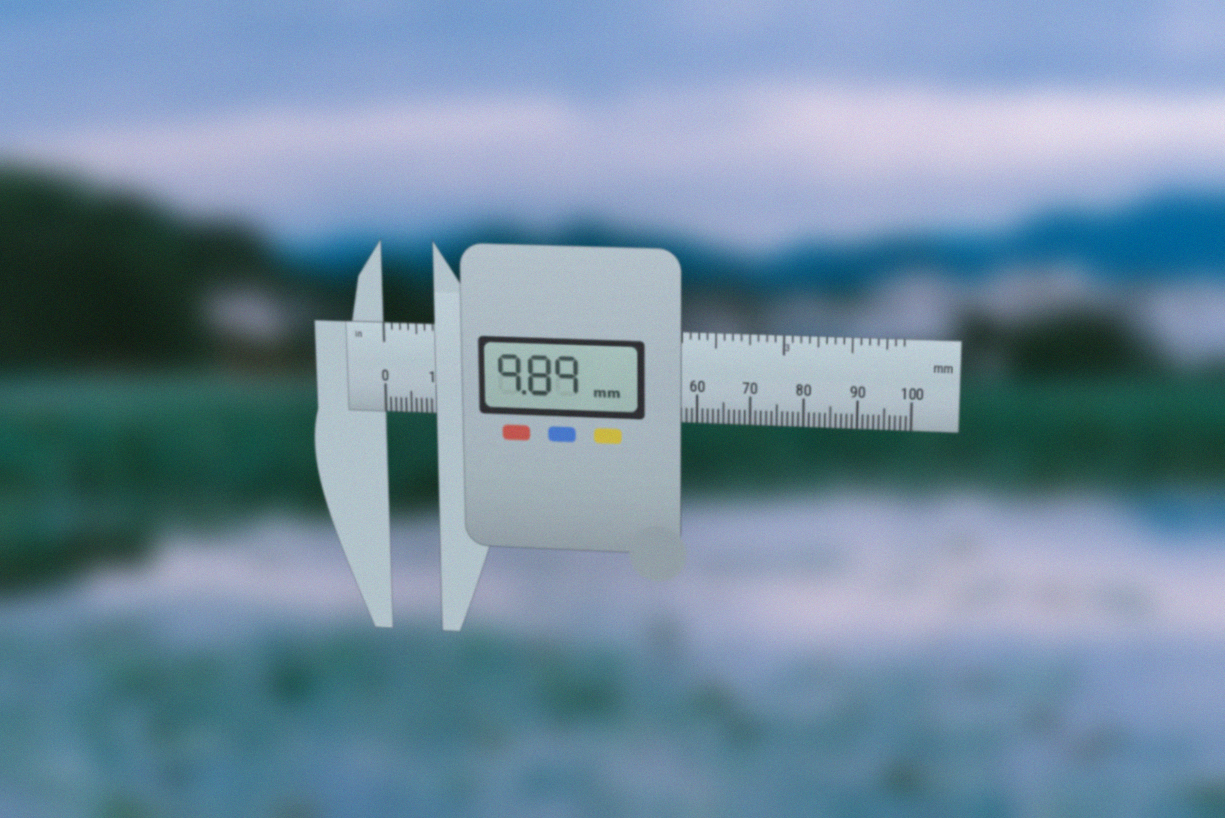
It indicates 9.89 mm
